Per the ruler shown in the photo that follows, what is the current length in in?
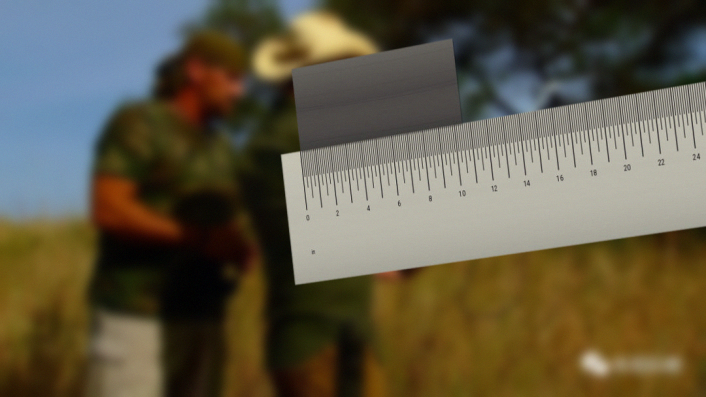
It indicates 10.5 in
